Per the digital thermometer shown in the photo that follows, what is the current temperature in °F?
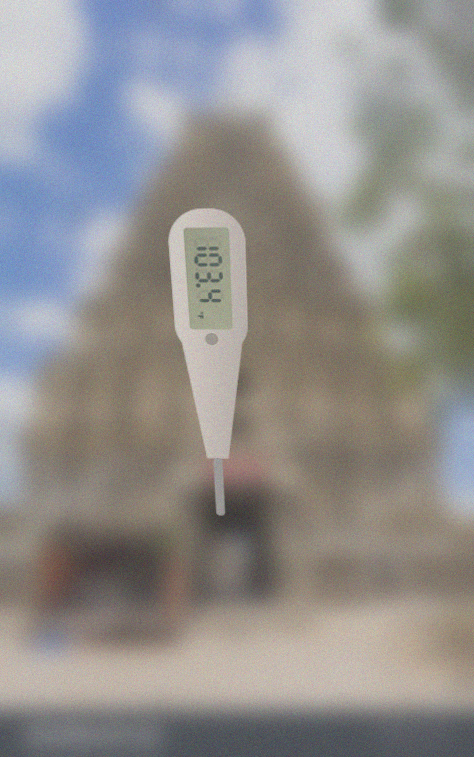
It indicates 103.4 °F
